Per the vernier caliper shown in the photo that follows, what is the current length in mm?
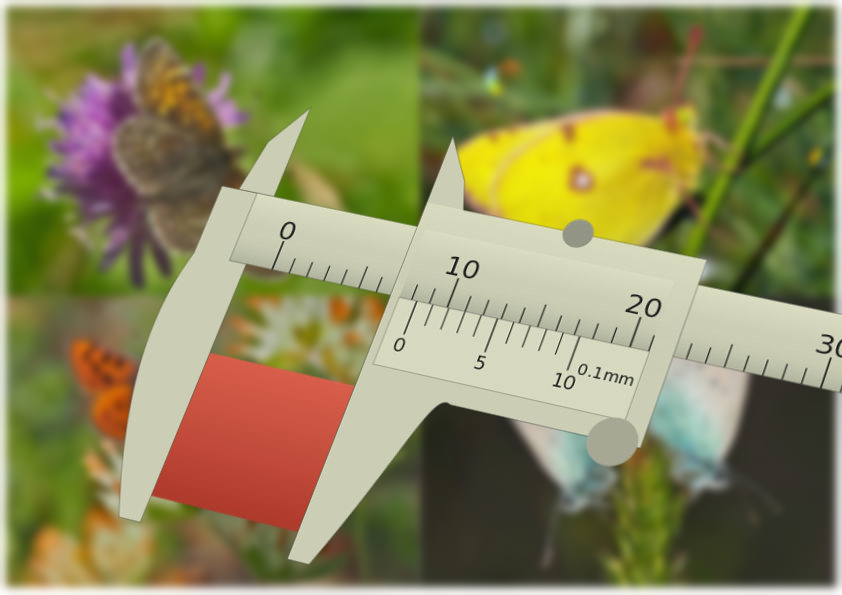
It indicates 8.3 mm
